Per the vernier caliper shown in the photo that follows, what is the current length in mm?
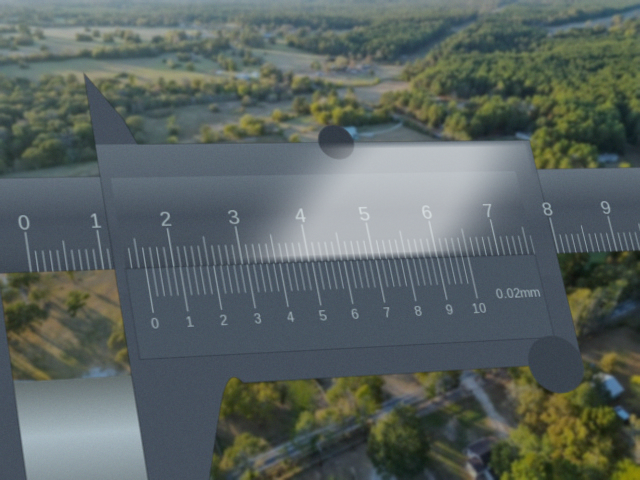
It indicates 16.0 mm
